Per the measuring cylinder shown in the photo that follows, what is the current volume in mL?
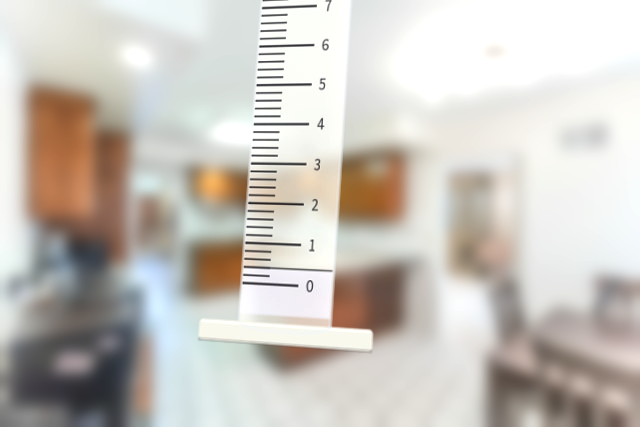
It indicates 0.4 mL
